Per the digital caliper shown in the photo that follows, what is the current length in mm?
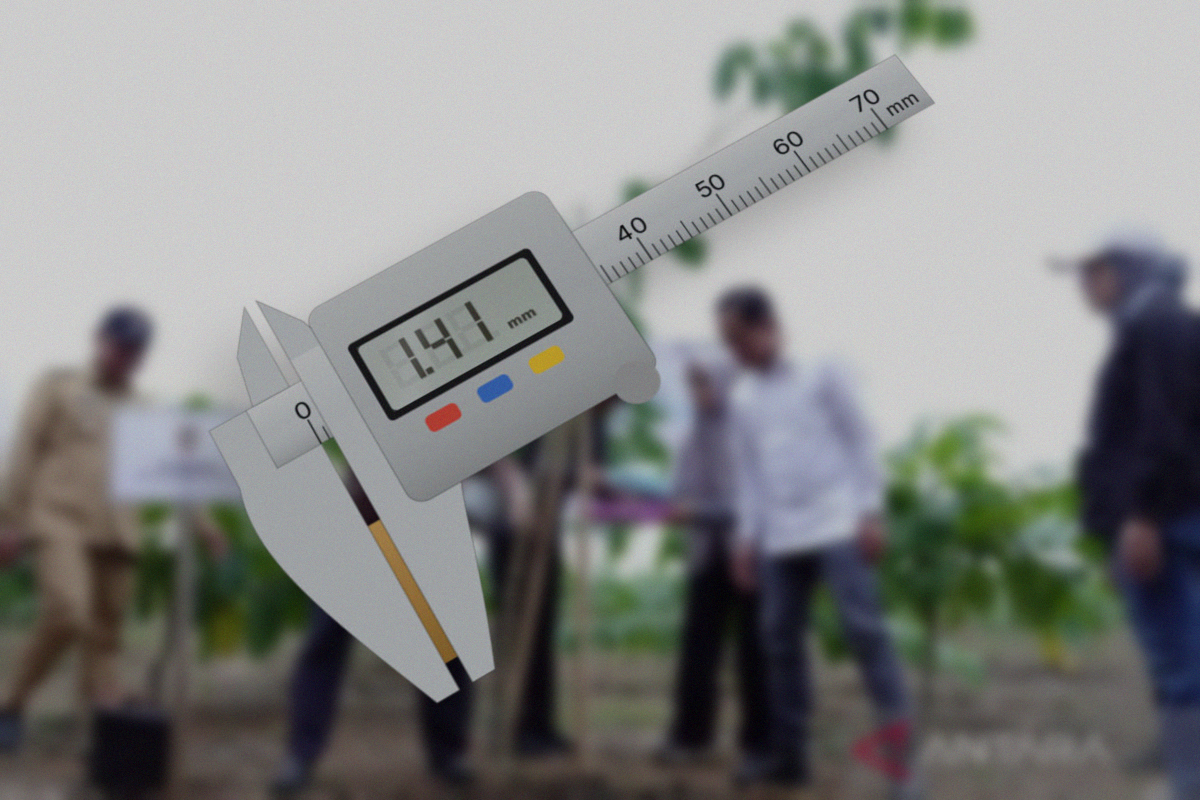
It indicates 1.41 mm
